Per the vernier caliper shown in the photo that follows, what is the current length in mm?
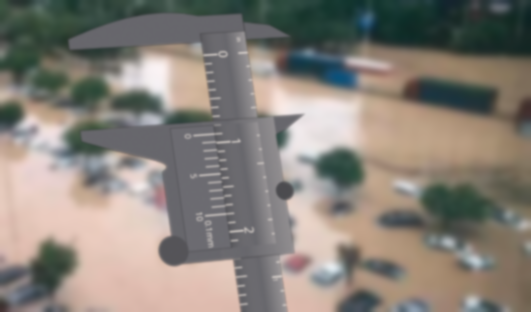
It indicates 9.0 mm
